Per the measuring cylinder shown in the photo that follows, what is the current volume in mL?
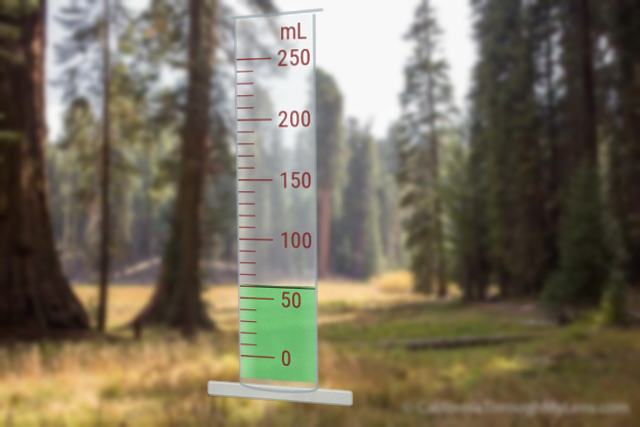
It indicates 60 mL
